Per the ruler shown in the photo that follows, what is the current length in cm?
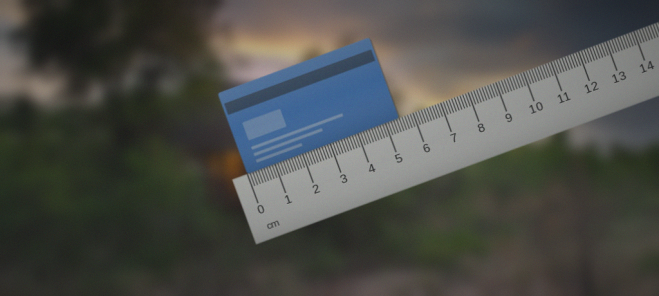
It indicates 5.5 cm
